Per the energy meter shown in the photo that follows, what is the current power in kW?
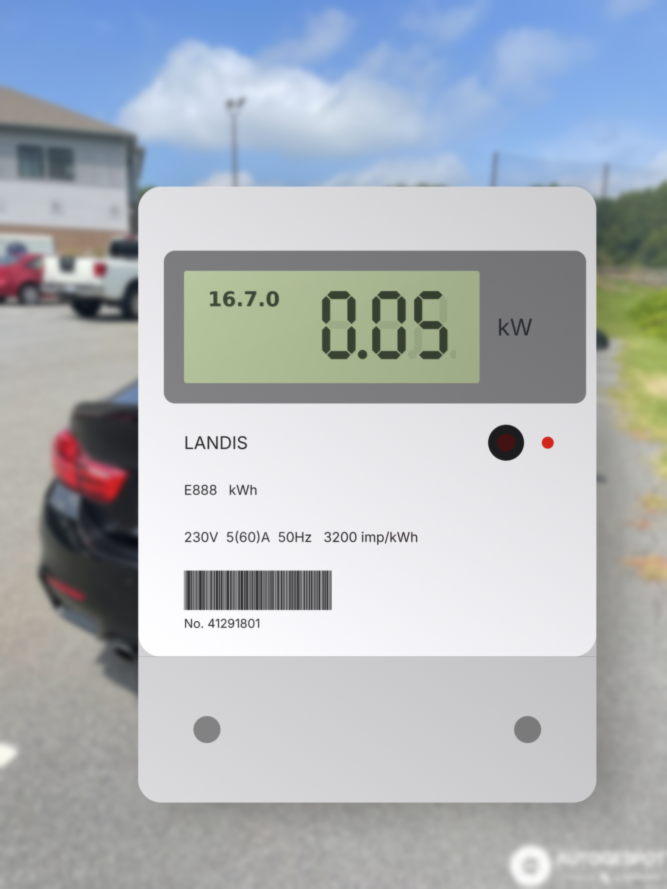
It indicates 0.05 kW
